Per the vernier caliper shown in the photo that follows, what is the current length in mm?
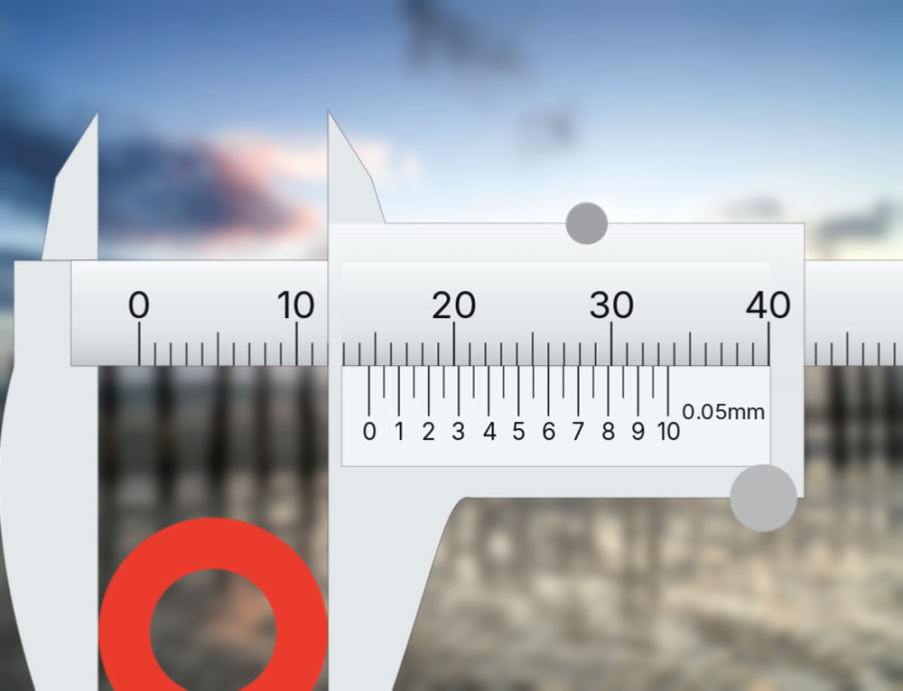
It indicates 14.6 mm
